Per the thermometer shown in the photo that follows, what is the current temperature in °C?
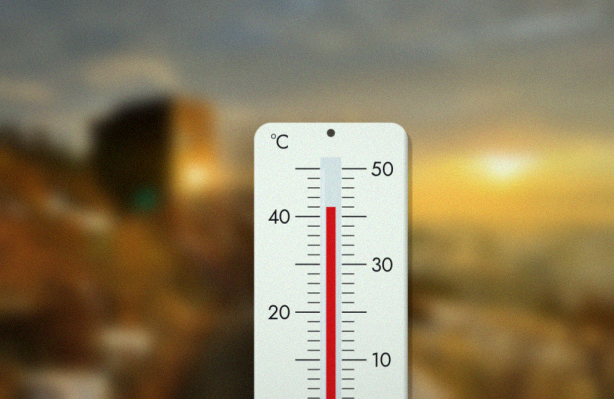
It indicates 42 °C
